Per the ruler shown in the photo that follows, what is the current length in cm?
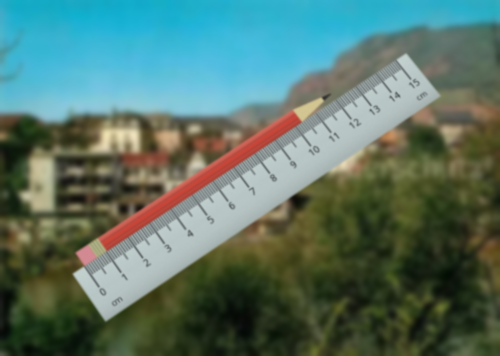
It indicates 12 cm
